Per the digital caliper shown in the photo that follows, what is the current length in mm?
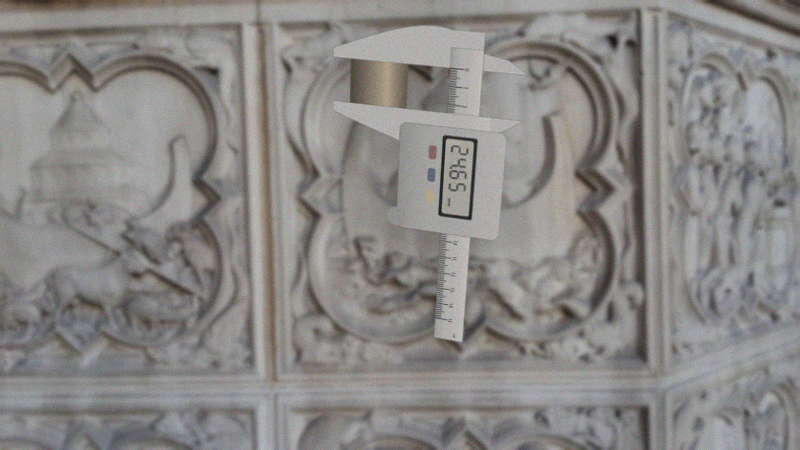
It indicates 24.65 mm
